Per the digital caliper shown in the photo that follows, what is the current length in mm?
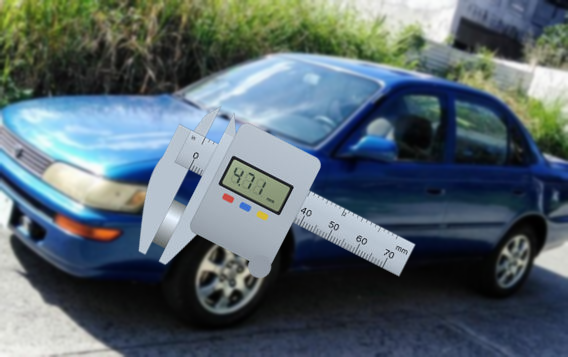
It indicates 4.71 mm
